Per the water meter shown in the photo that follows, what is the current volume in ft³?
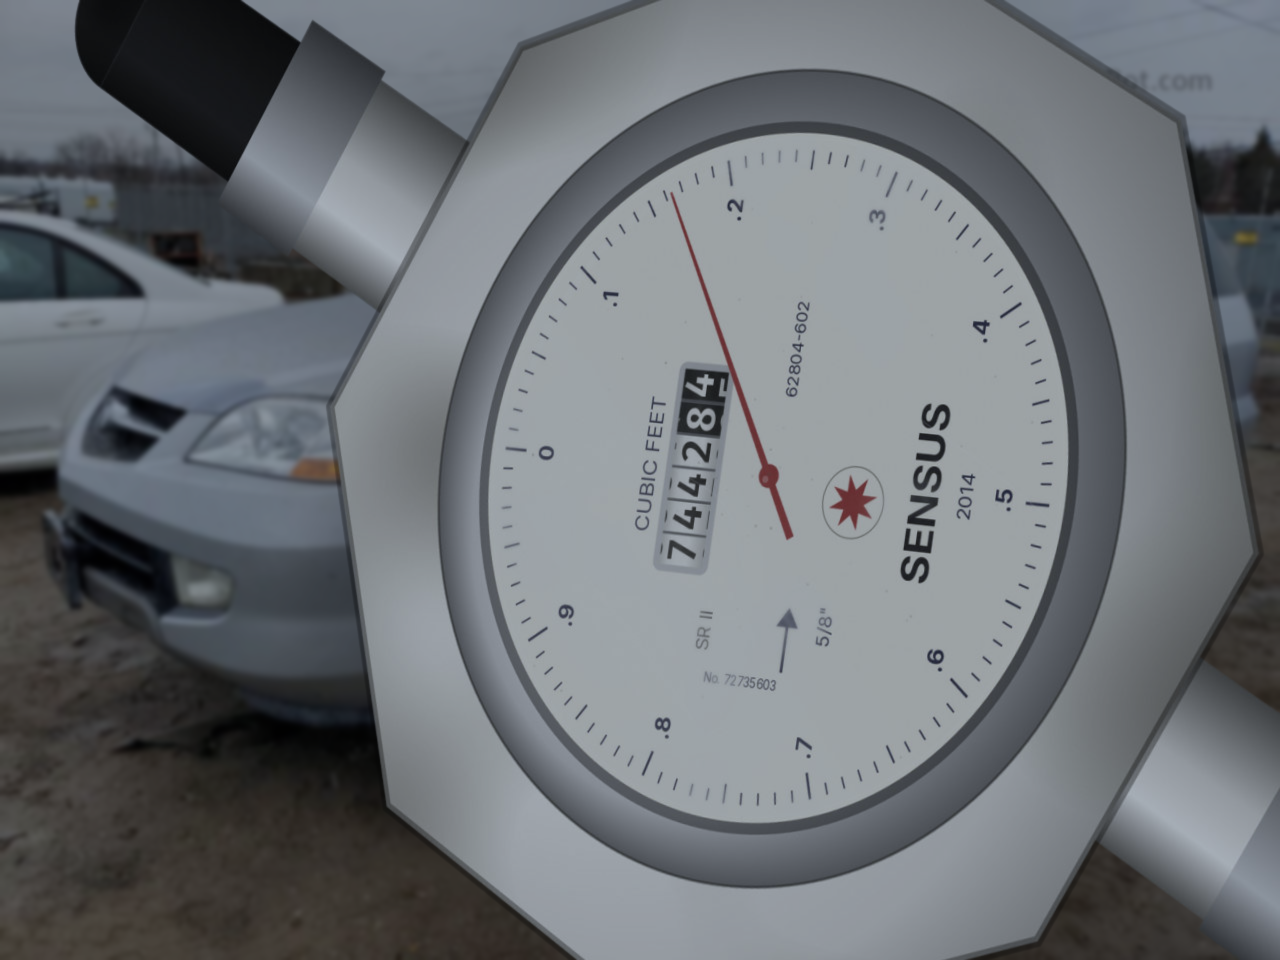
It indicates 744284.16 ft³
